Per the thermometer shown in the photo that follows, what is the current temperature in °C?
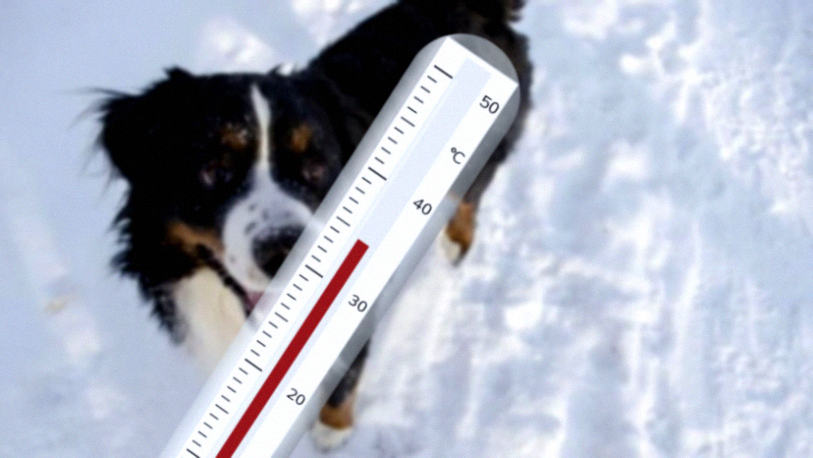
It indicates 34.5 °C
